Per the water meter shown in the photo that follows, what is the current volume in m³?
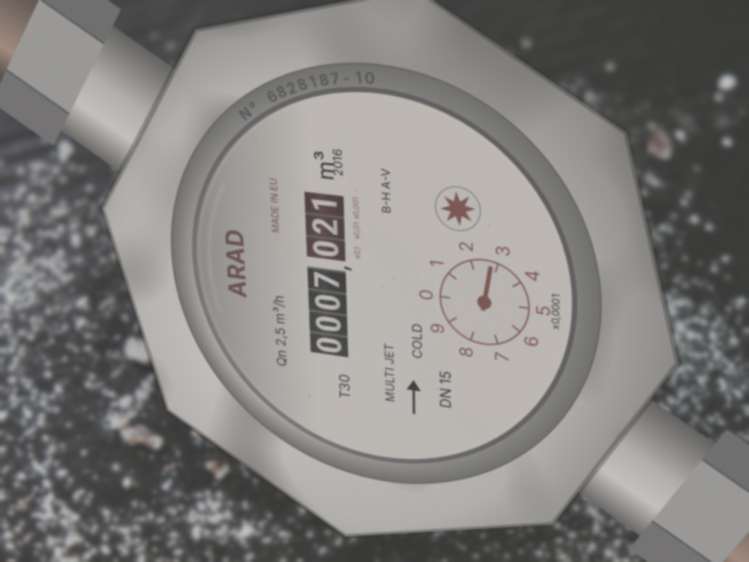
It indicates 7.0212 m³
